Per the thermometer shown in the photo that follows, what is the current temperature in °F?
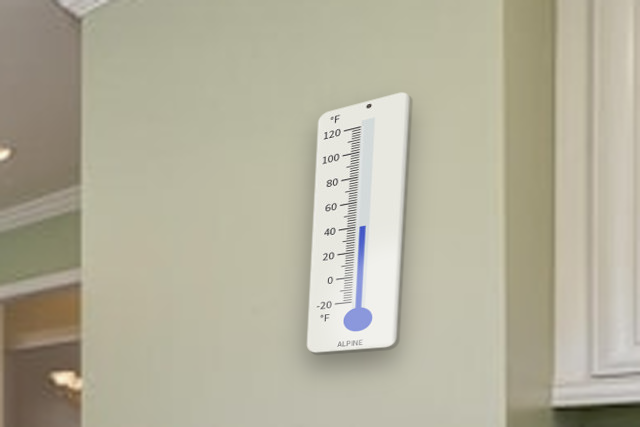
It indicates 40 °F
